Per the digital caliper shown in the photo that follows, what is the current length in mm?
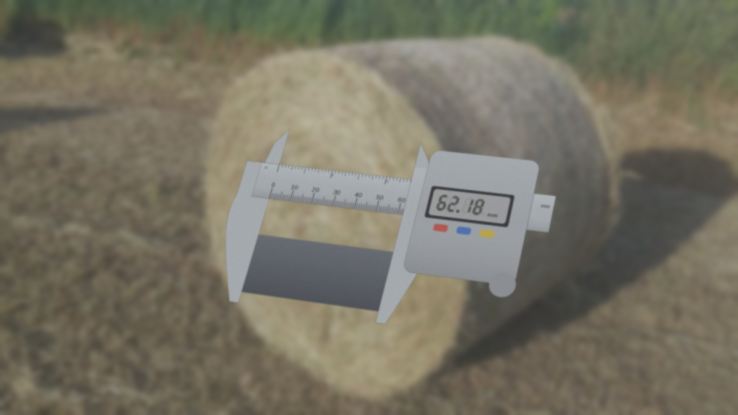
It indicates 62.18 mm
